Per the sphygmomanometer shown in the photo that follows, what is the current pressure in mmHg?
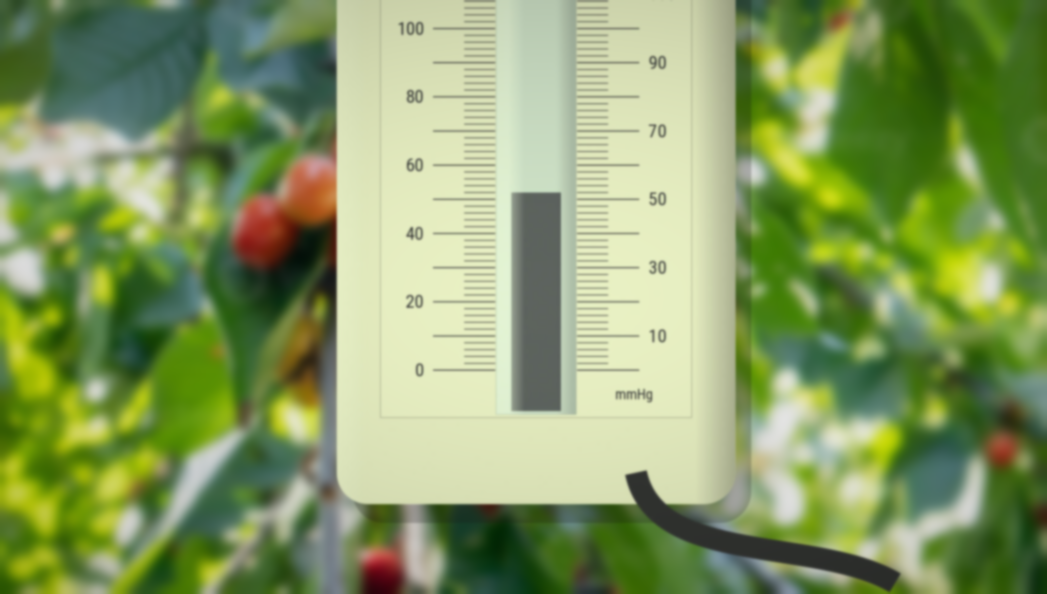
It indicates 52 mmHg
